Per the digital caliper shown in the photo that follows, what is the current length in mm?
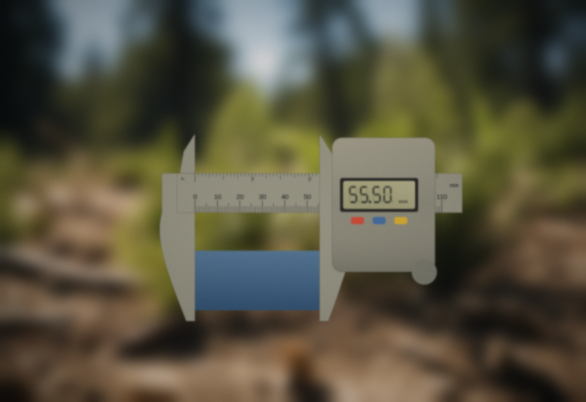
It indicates 55.50 mm
